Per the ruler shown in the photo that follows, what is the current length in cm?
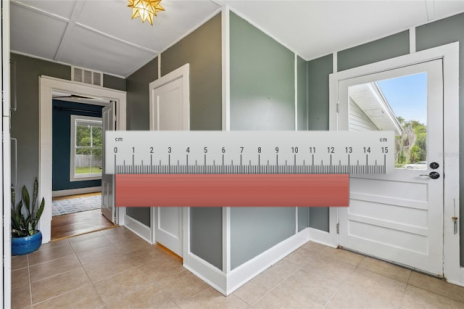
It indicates 13 cm
